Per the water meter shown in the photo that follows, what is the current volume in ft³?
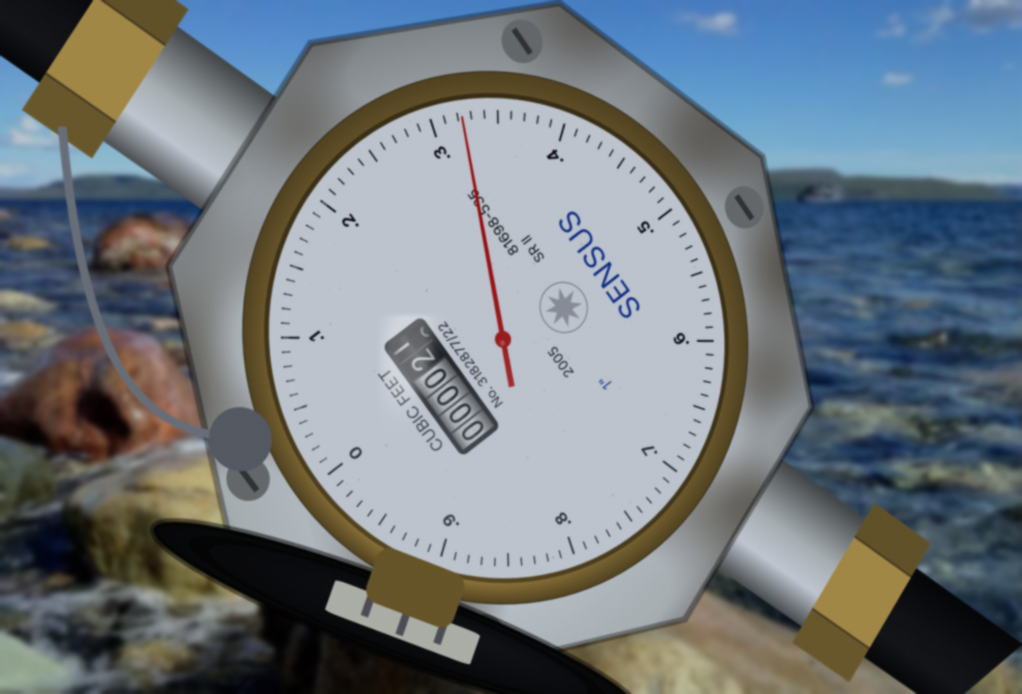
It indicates 21.32 ft³
